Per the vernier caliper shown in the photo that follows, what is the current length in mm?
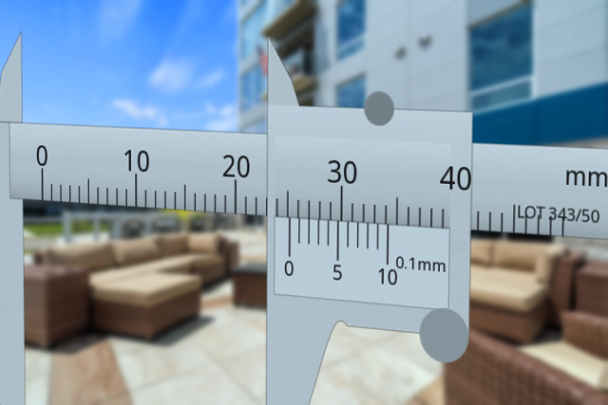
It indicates 25.2 mm
